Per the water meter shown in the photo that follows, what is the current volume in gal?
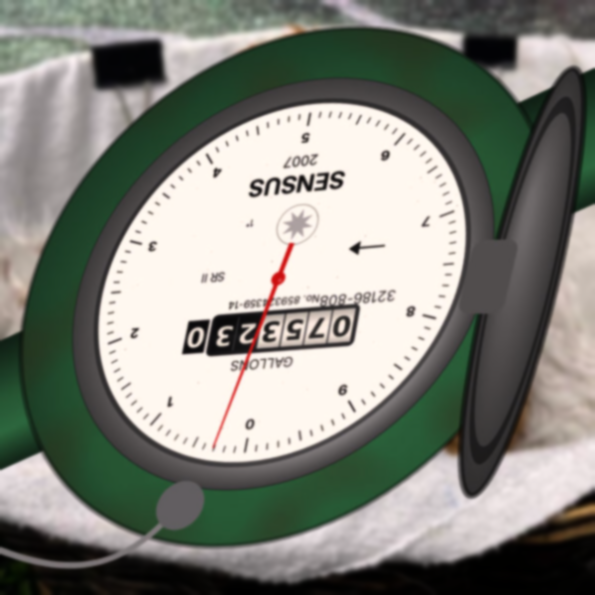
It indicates 753230.3 gal
